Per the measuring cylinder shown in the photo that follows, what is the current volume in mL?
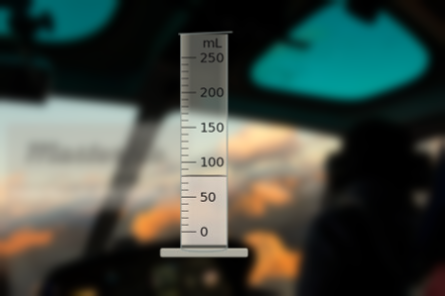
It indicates 80 mL
